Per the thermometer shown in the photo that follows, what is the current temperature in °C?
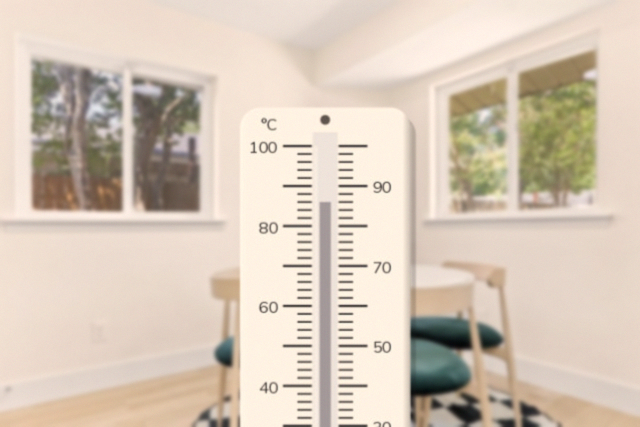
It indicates 86 °C
